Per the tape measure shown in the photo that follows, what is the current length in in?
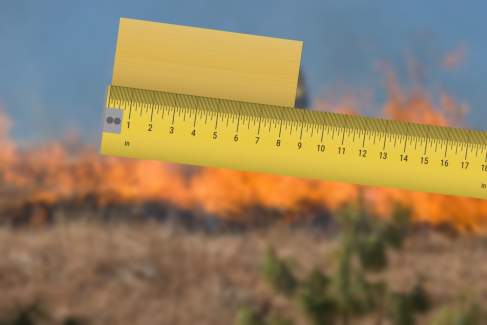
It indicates 8.5 in
